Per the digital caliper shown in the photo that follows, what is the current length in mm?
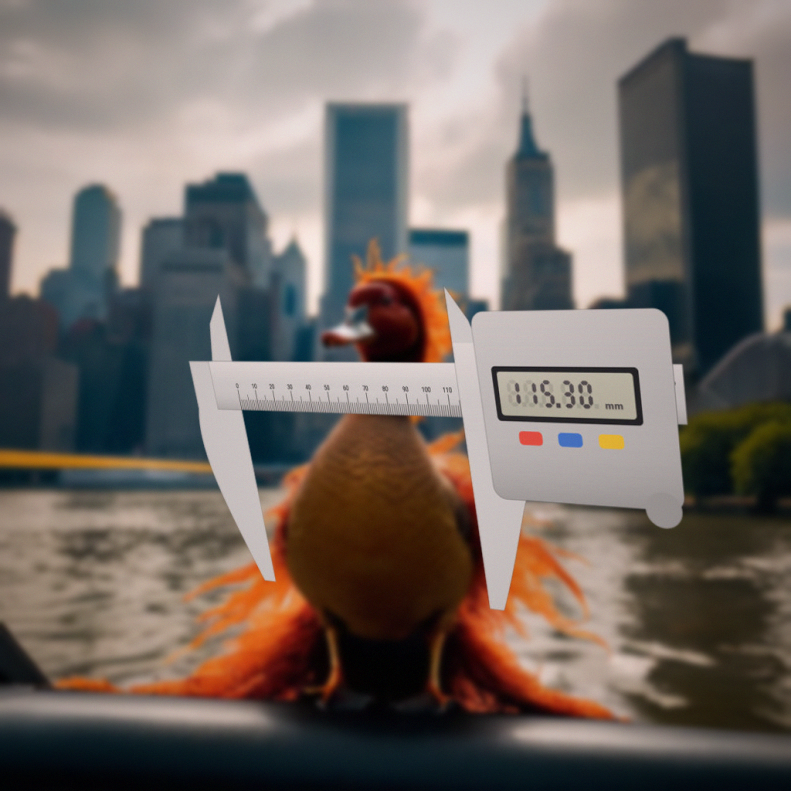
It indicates 115.30 mm
